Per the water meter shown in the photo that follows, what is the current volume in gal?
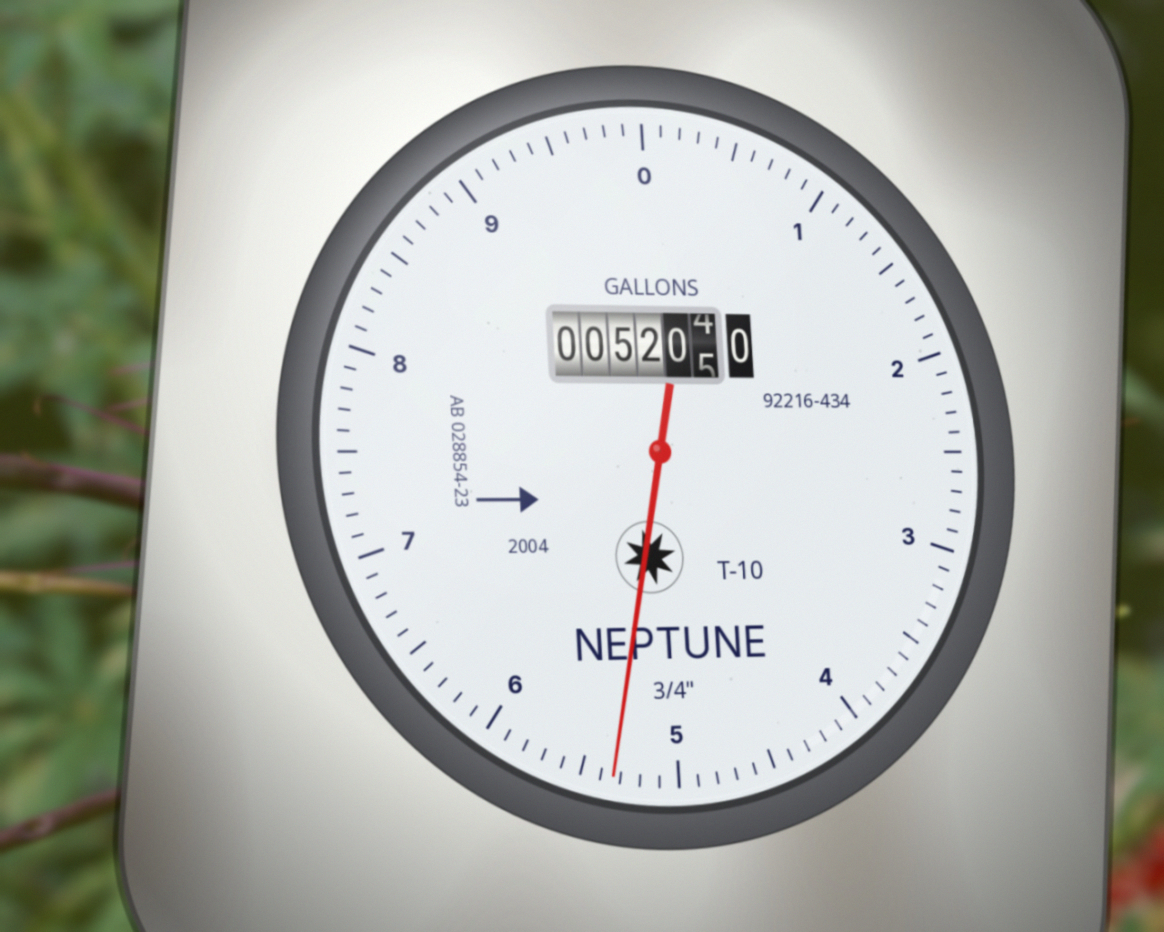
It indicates 52045.3 gal
